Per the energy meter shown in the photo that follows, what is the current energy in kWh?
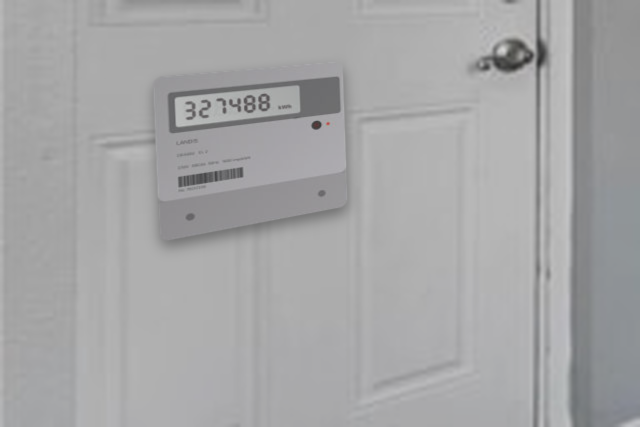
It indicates 327488 kWh
